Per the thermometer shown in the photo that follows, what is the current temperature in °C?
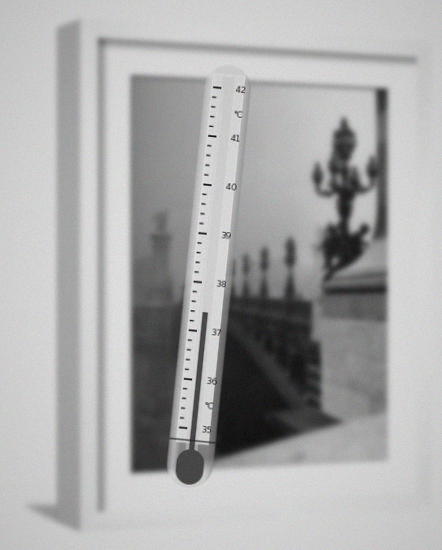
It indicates 37.4 °C
